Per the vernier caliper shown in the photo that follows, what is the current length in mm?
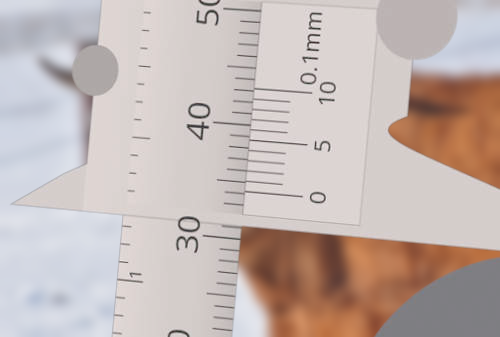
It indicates 34.2 mm
